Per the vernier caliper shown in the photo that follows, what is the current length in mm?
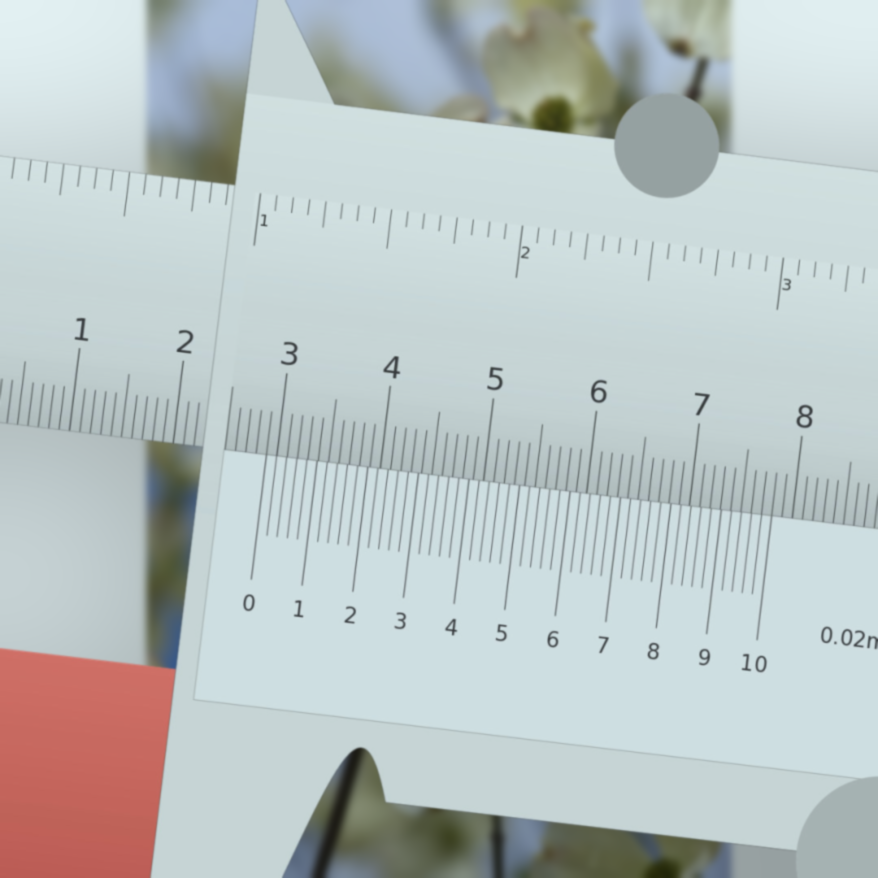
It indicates 29.0 mm
